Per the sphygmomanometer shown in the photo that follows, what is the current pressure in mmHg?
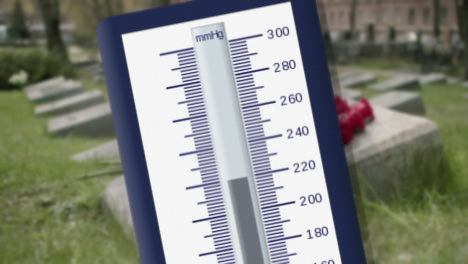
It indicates 220 mmHg
